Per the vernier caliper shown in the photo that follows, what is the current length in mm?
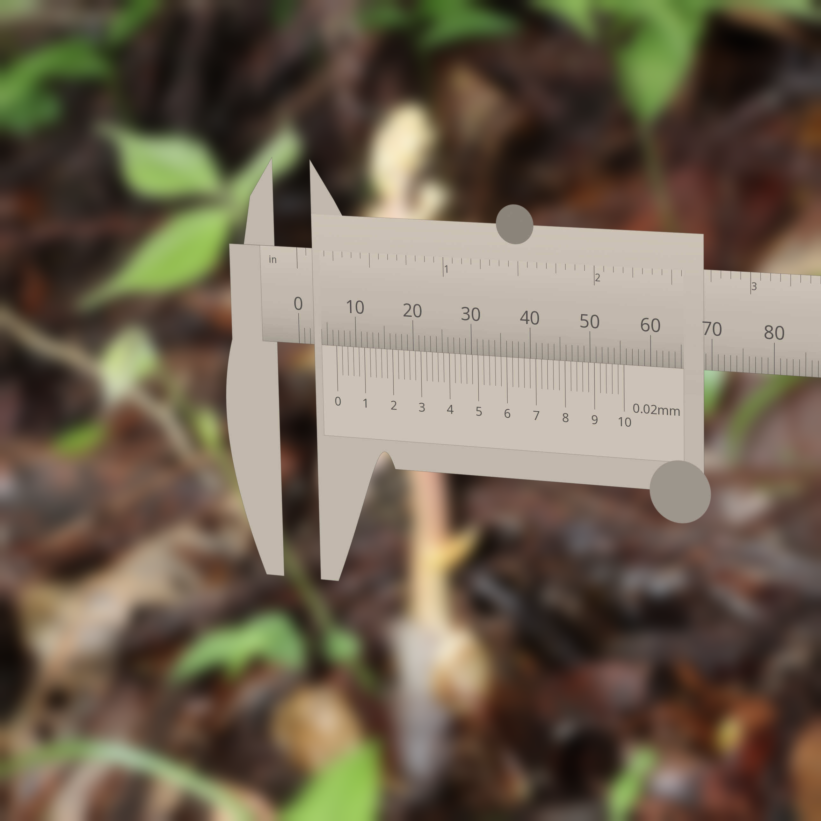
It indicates 6.6 mm
